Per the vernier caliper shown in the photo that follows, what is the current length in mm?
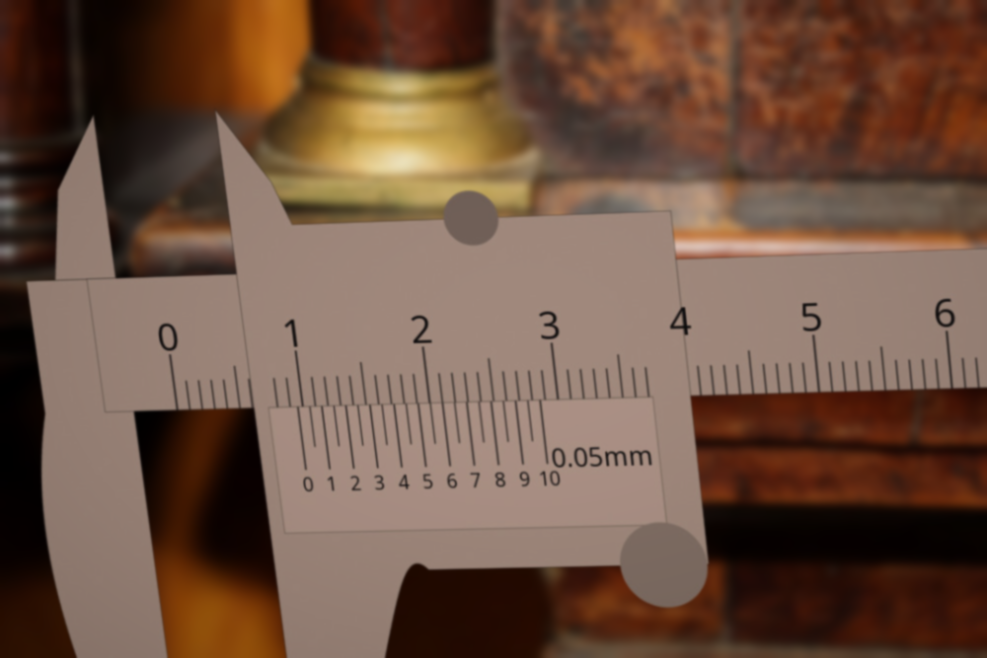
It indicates 9.6 mm
